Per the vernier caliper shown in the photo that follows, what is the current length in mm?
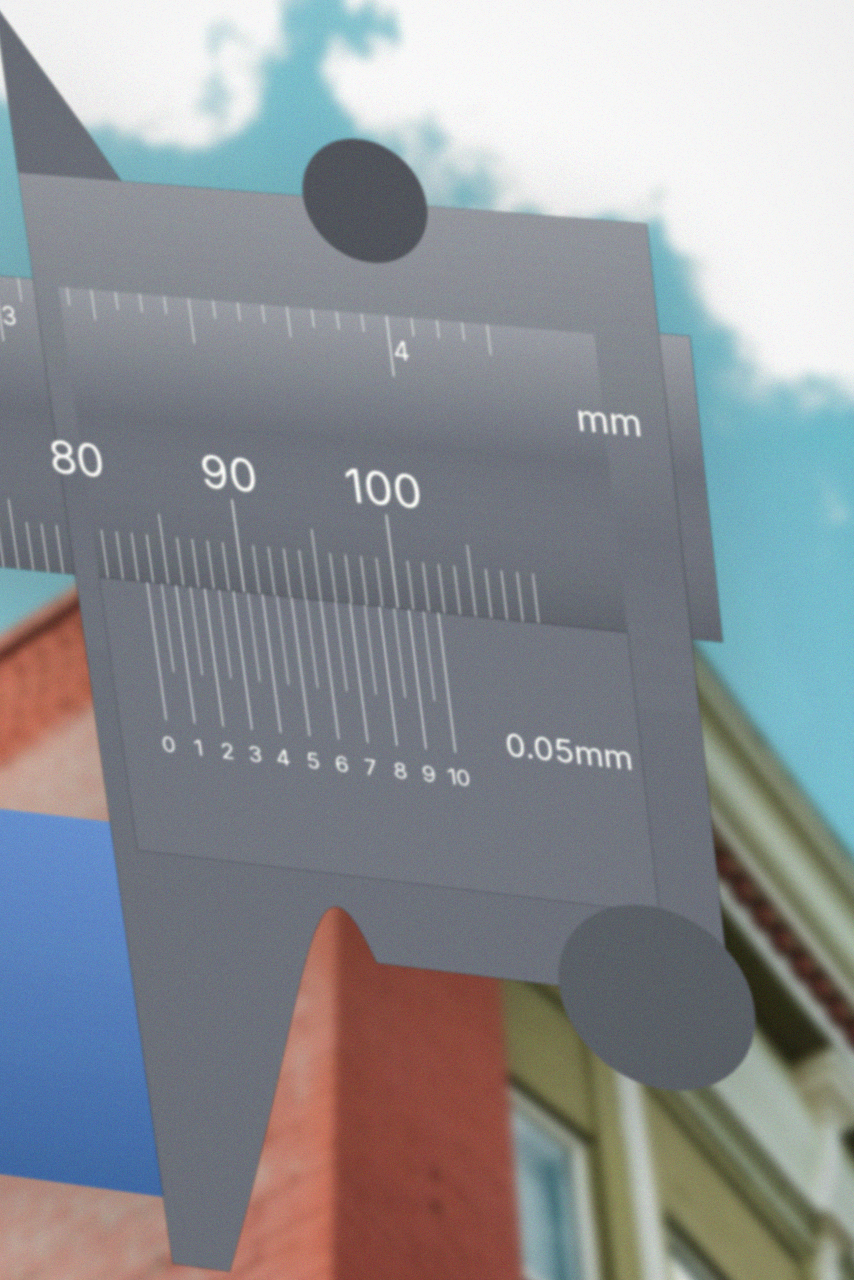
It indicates 83.6 mm
